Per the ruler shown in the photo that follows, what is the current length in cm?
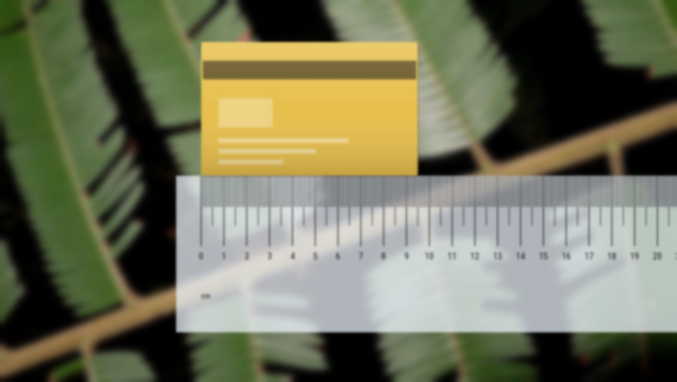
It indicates 9.5 cm
